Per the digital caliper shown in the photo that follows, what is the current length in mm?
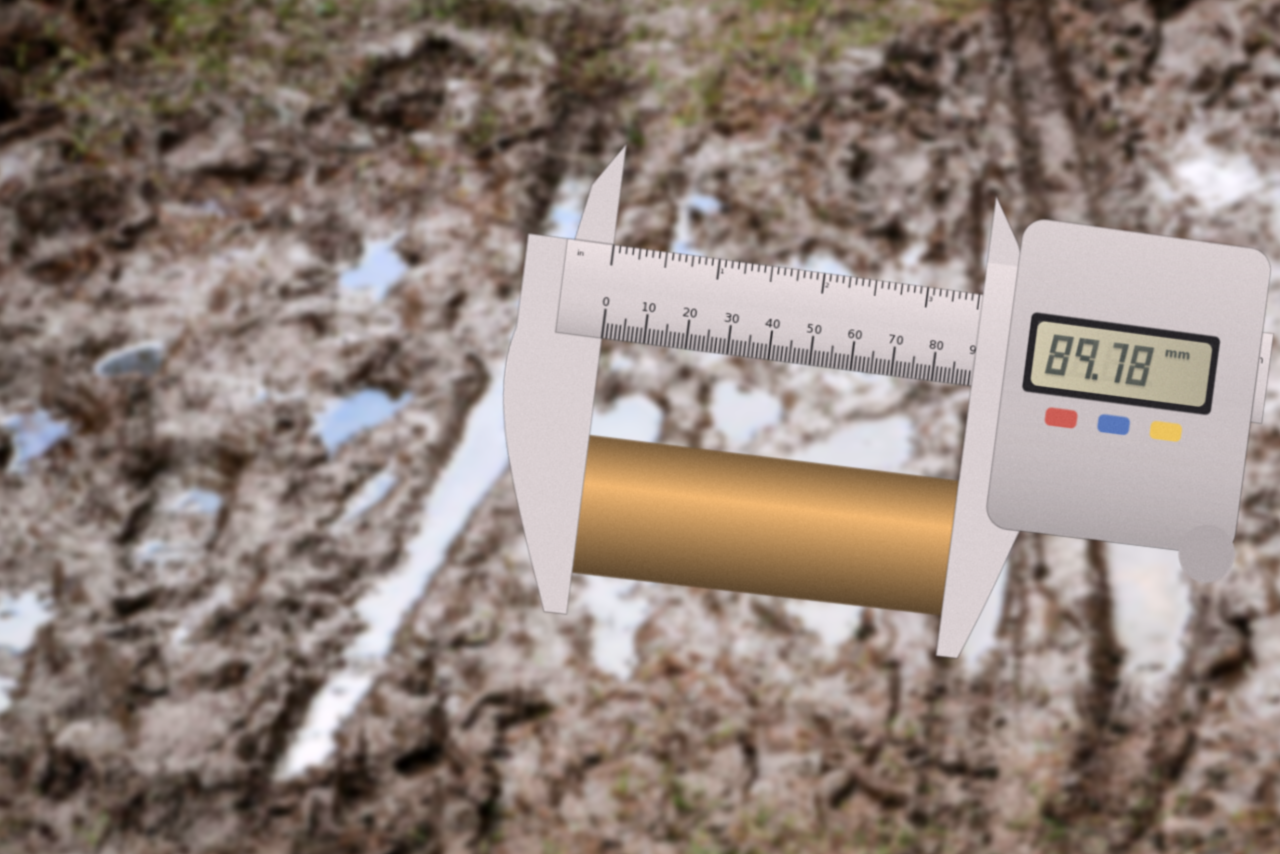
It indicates 89.78 mm
